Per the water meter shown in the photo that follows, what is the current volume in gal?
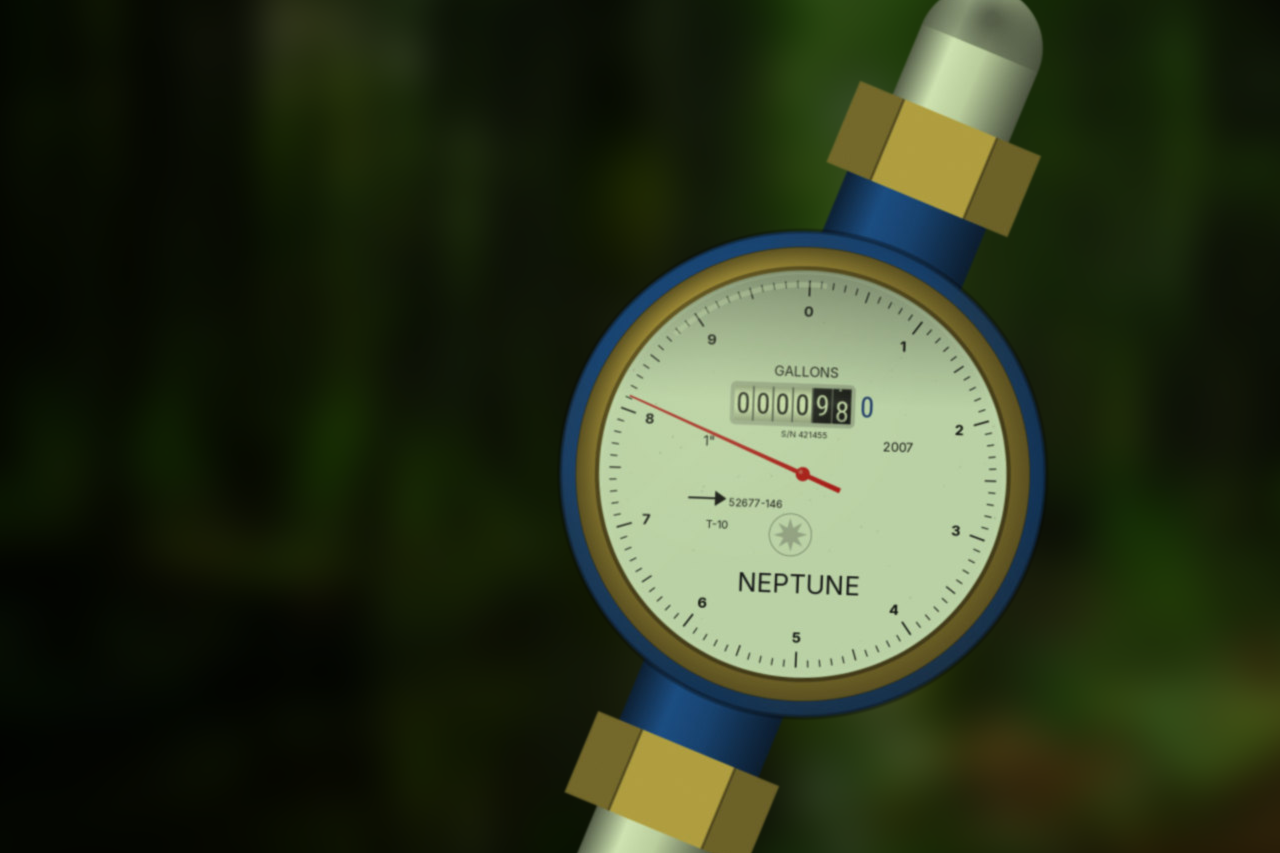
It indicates 978.1 gal
